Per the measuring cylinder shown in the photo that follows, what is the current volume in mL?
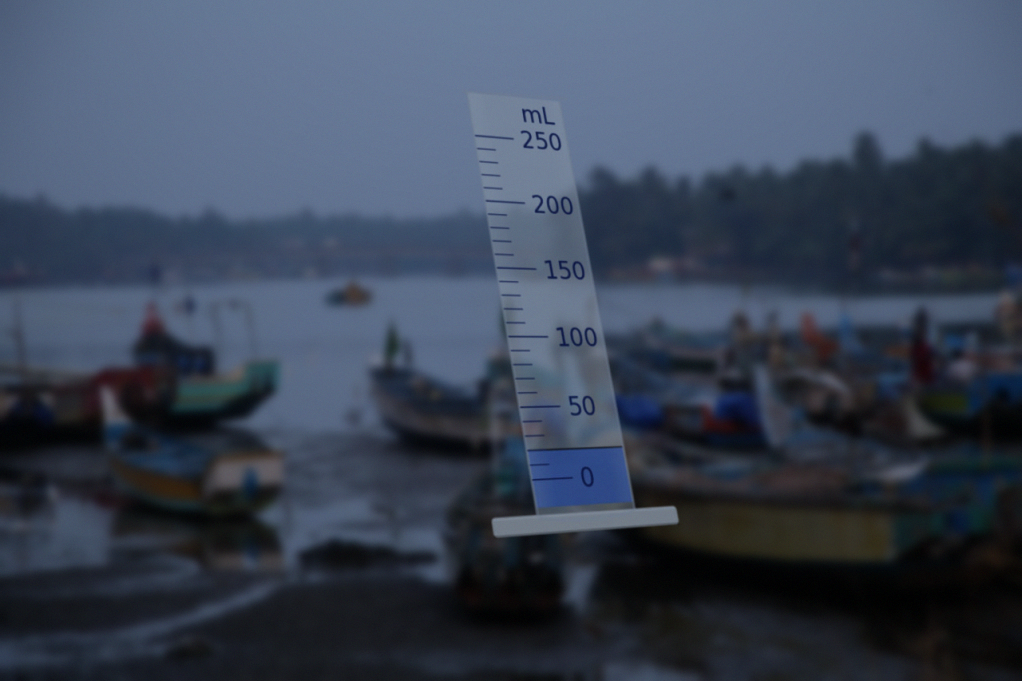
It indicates 20 mL
